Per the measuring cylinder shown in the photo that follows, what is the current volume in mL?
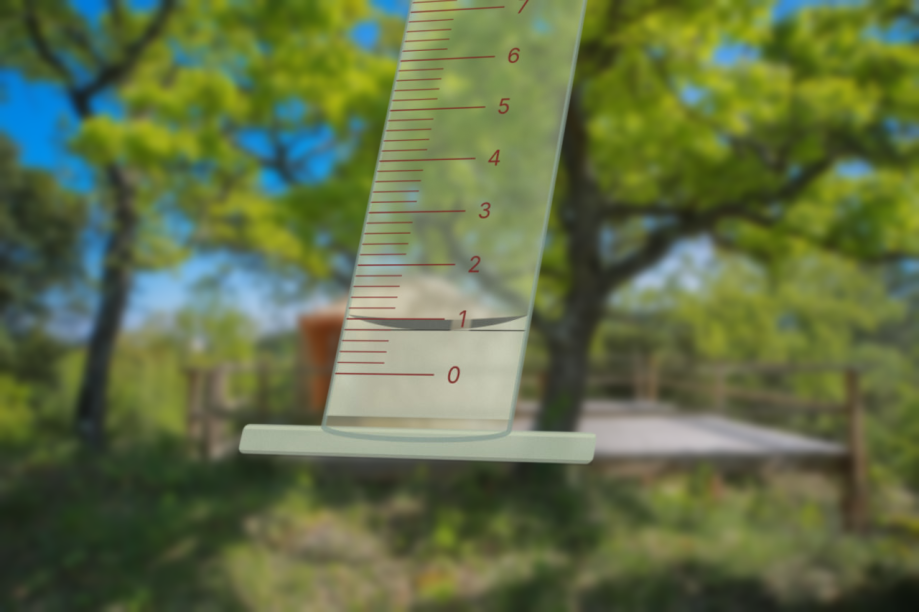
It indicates 0.8 mL
